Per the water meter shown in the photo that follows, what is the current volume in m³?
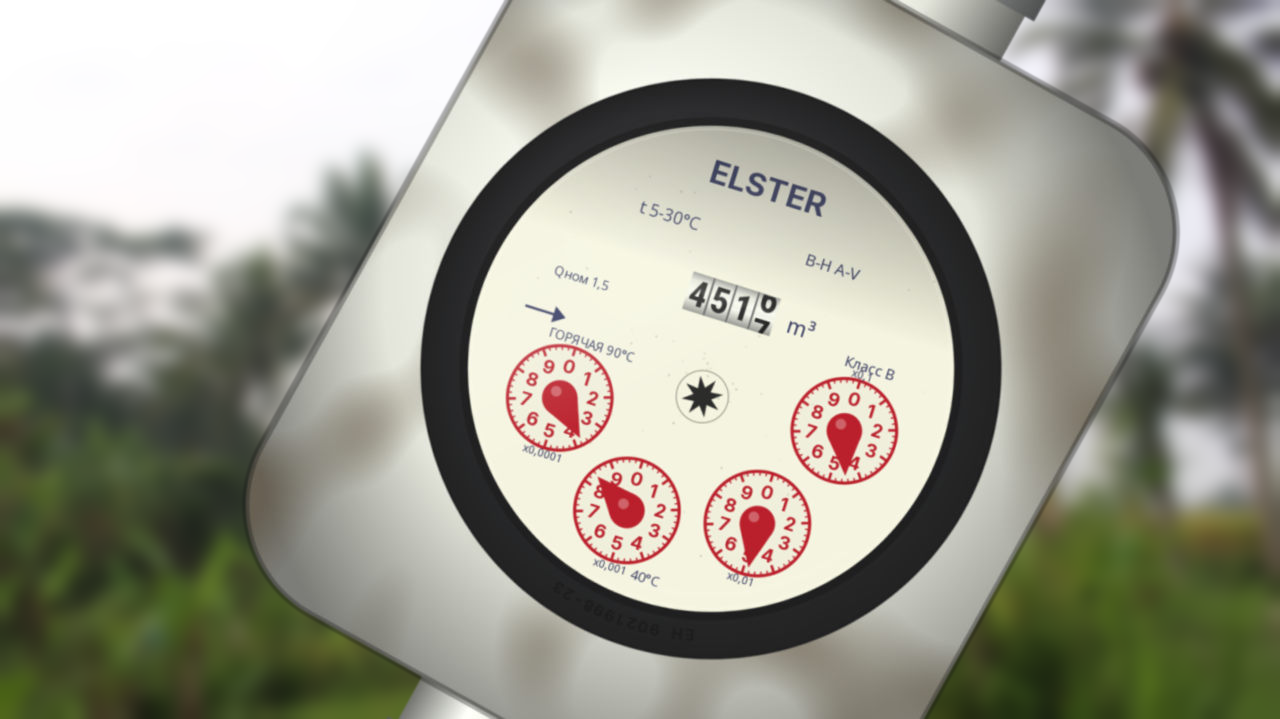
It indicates 4516.4483 m³
